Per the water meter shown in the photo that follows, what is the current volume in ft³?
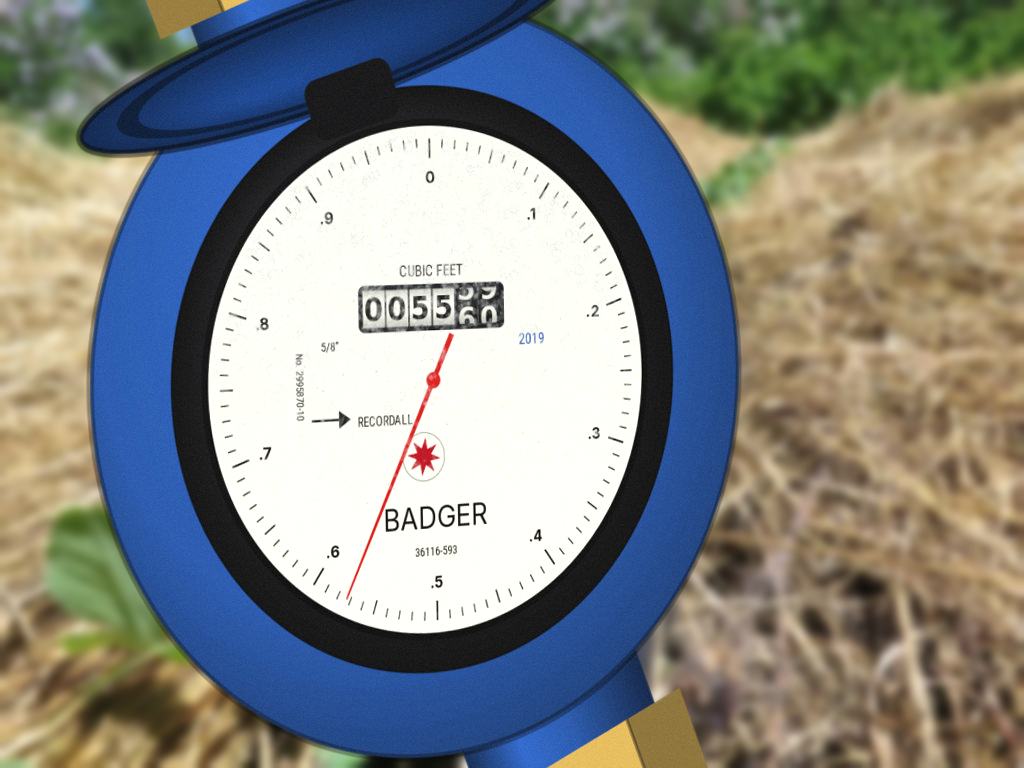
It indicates 5559.57 ft³
